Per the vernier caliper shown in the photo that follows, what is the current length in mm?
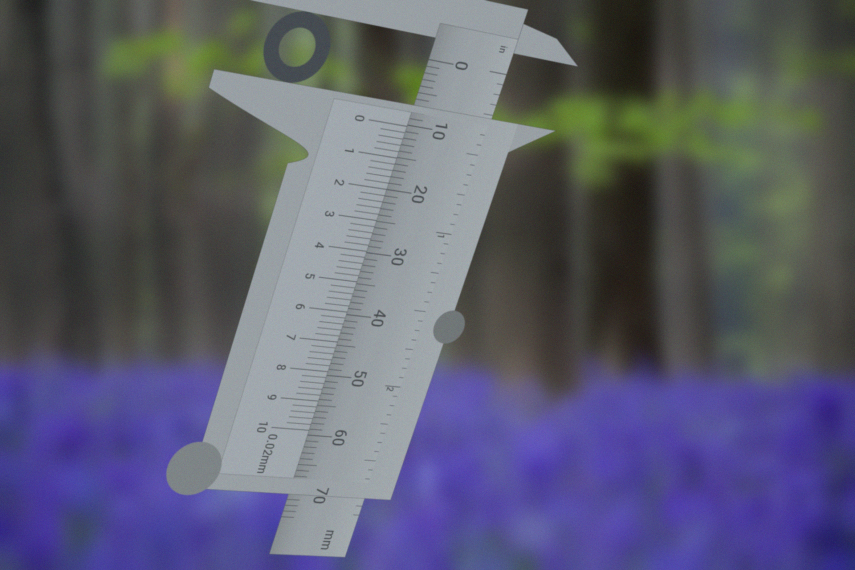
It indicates 10.2 mm
